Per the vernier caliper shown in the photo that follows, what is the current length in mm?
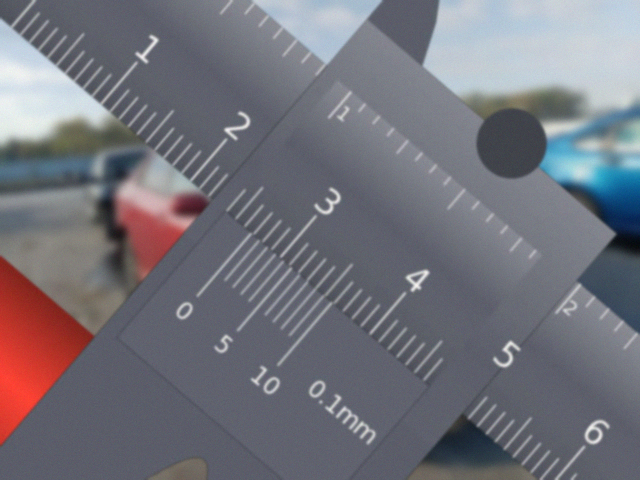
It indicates 26.8 mm
